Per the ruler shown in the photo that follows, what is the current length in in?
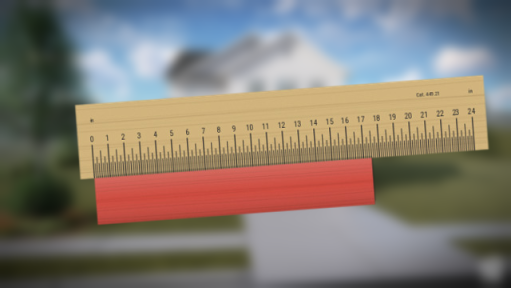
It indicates 17.5 in
